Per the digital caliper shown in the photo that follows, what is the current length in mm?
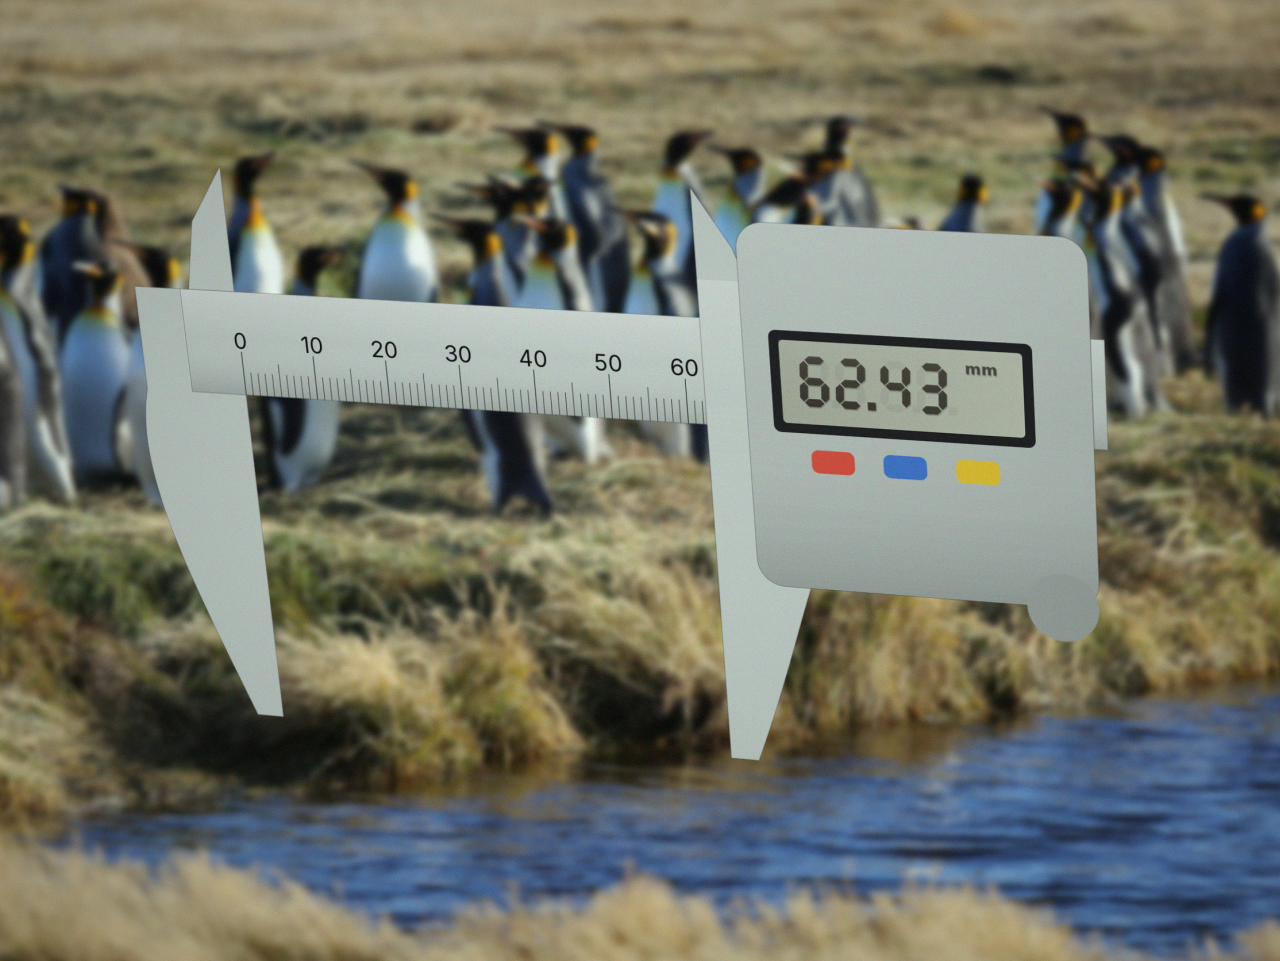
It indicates 62.43 mm
